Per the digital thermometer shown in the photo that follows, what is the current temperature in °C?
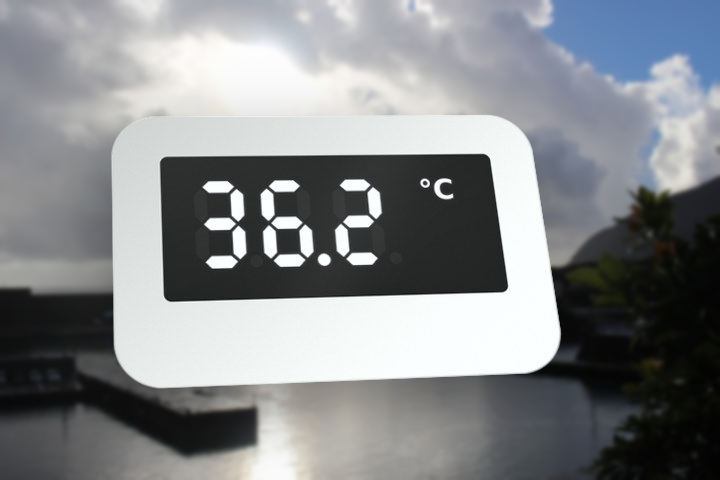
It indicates 36.2 °C
